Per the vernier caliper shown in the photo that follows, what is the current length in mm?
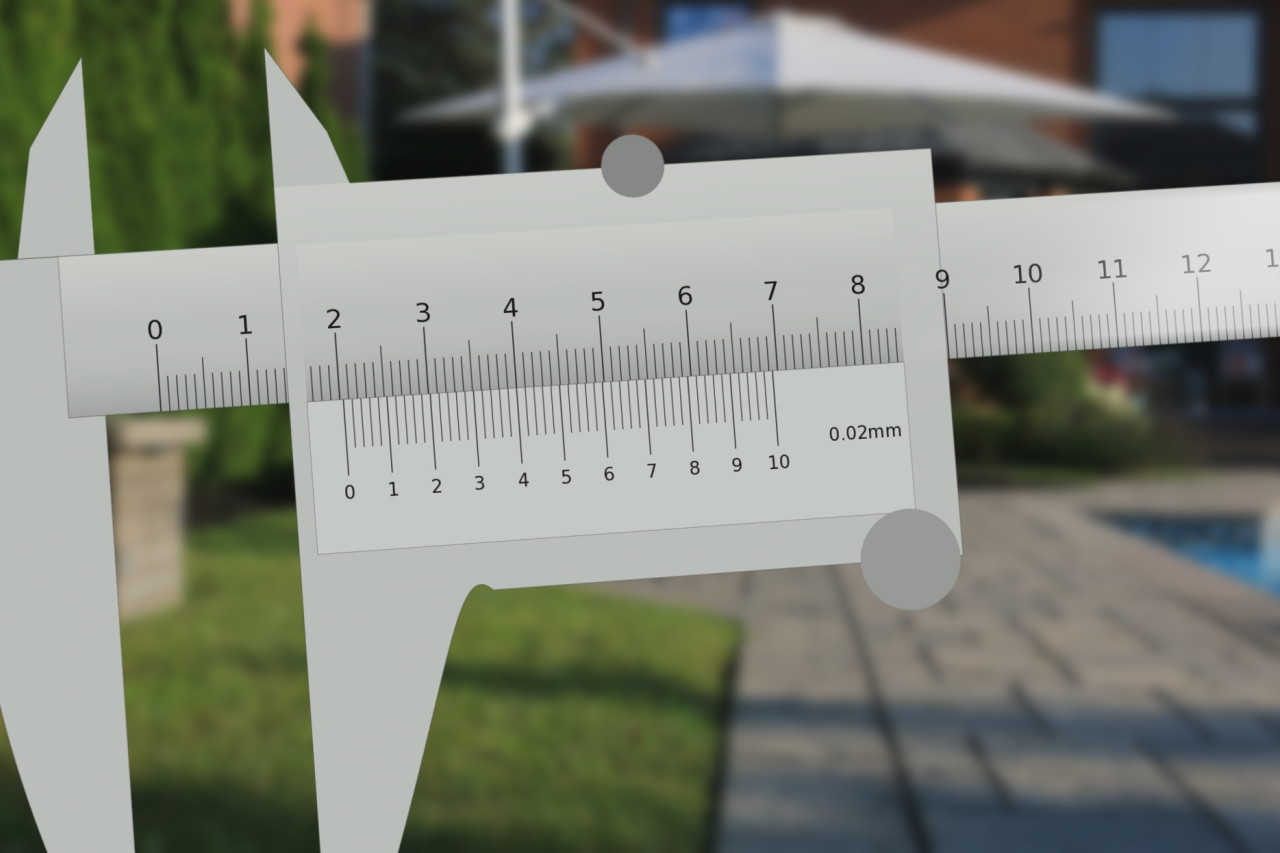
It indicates 20.4 mm
